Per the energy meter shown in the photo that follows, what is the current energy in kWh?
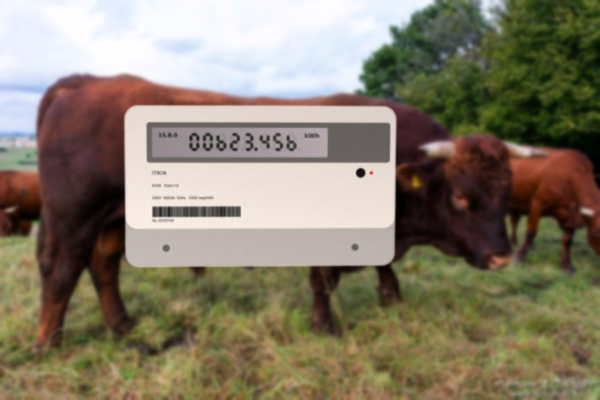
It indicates 623.456 kWh
